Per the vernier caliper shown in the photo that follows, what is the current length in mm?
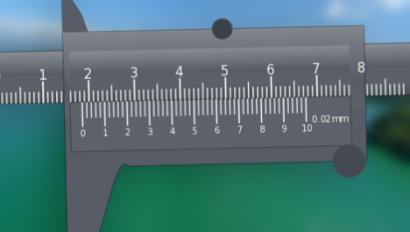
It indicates 18.5 mm
